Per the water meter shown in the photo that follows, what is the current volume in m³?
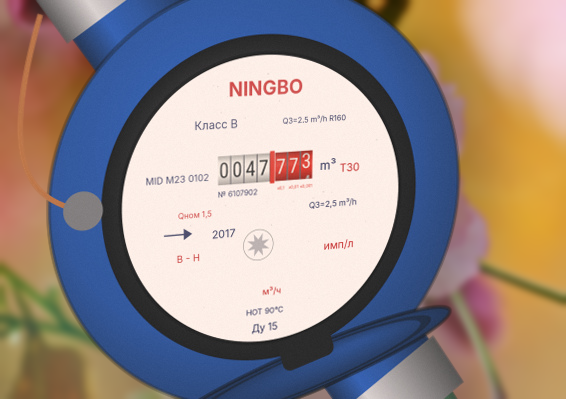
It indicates 47.773 m³
